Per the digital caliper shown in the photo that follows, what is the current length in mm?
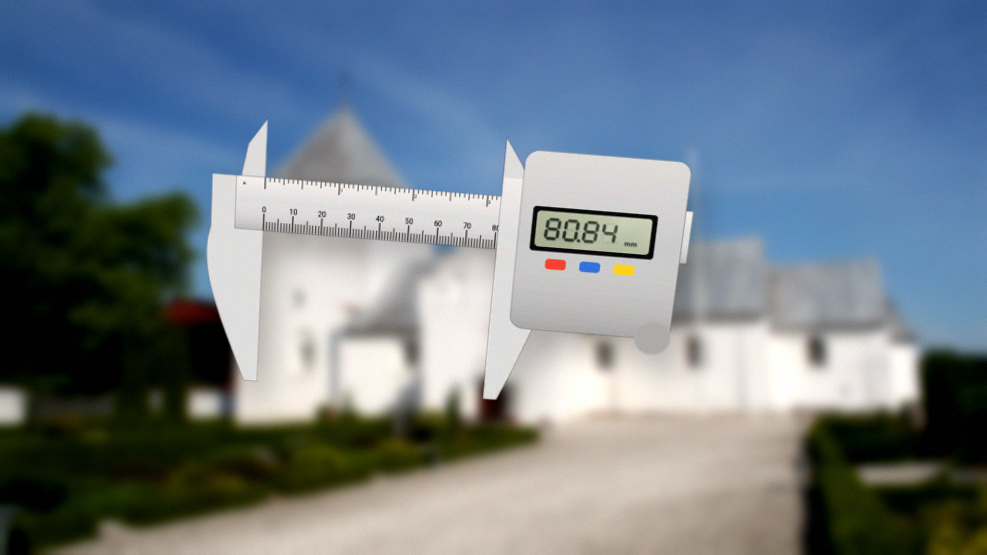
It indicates 80.84 mm
